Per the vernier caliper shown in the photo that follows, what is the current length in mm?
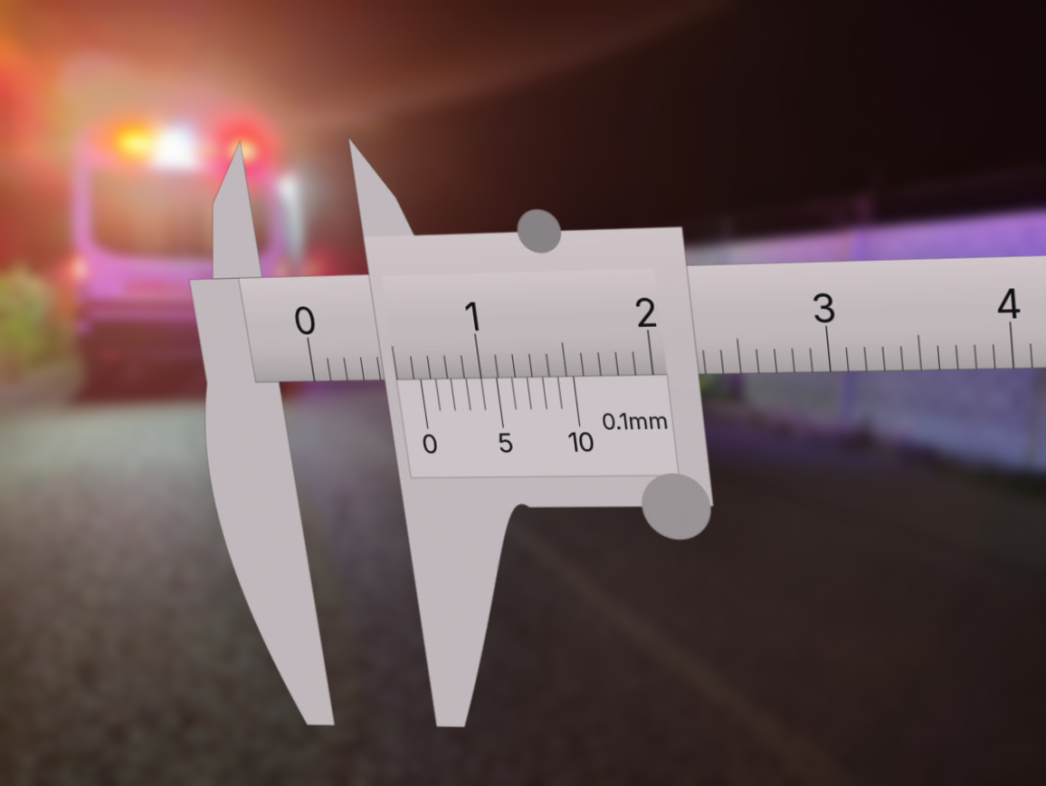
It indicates 6.4 mm
